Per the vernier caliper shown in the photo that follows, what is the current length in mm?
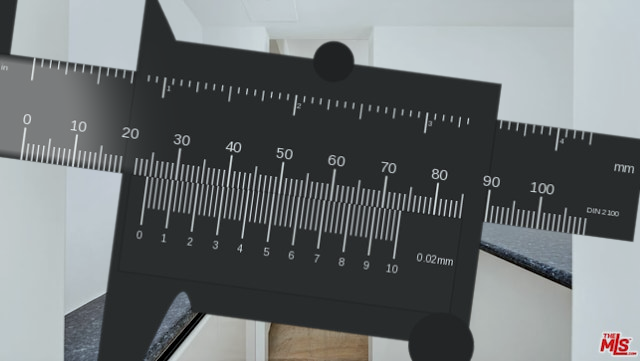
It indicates 24.5 mm
